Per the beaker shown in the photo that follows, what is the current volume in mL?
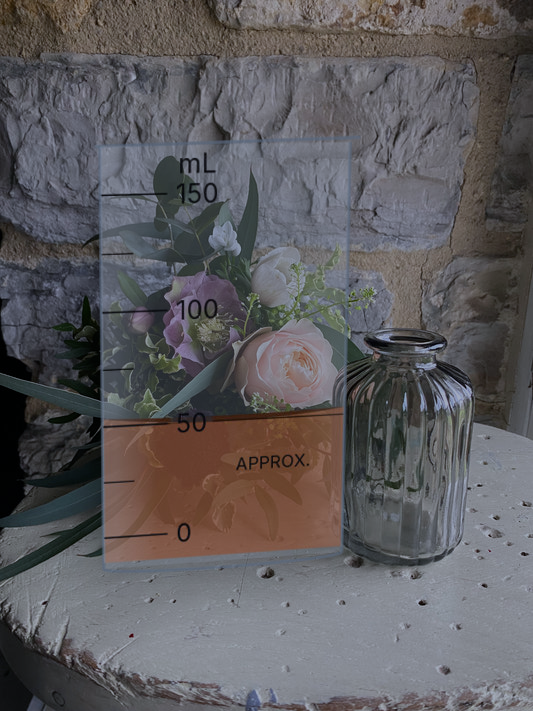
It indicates 50 mL
